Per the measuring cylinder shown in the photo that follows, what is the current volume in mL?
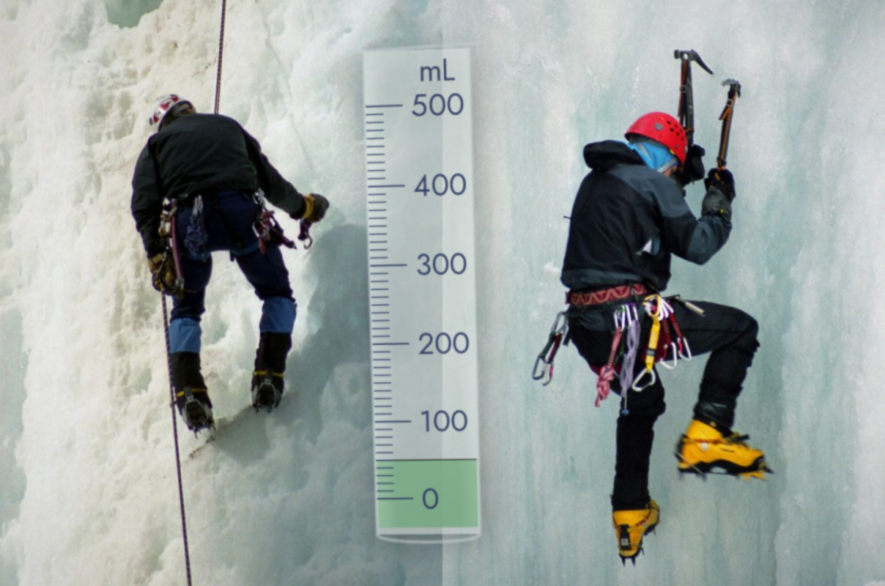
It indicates 50 mL
